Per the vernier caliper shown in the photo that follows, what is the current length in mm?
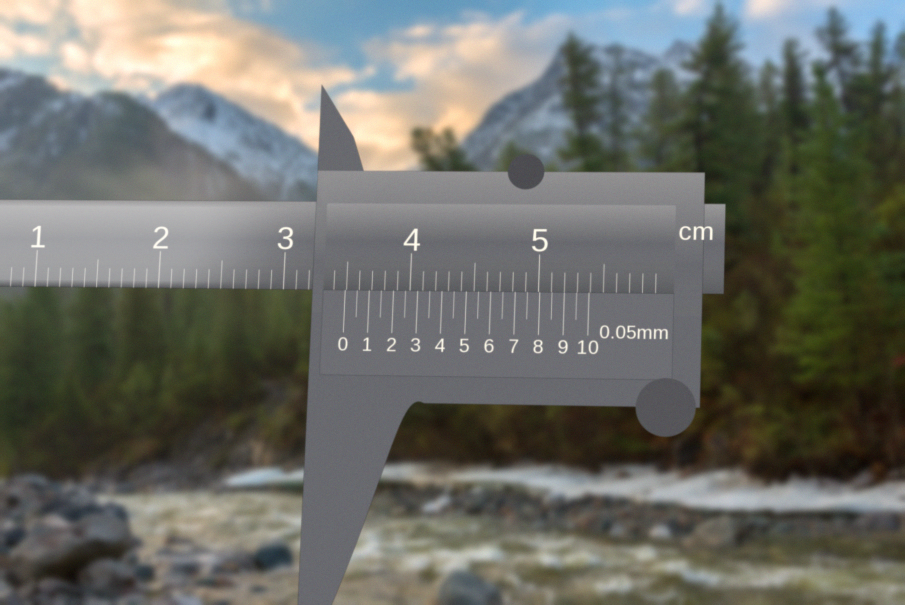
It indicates 34.9 mm
